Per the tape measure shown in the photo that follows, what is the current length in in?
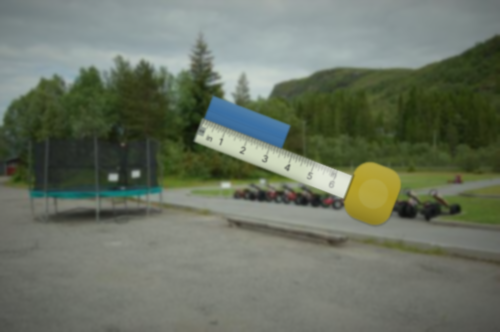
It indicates 3.5 in
